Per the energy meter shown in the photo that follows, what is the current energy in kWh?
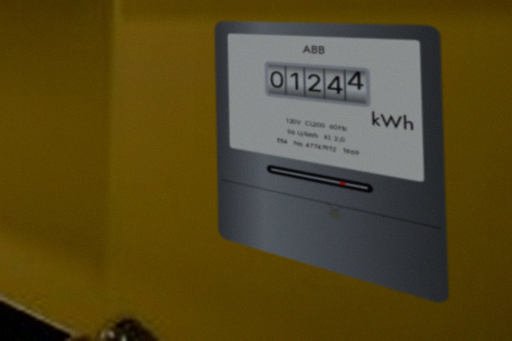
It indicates 1244 kWh
